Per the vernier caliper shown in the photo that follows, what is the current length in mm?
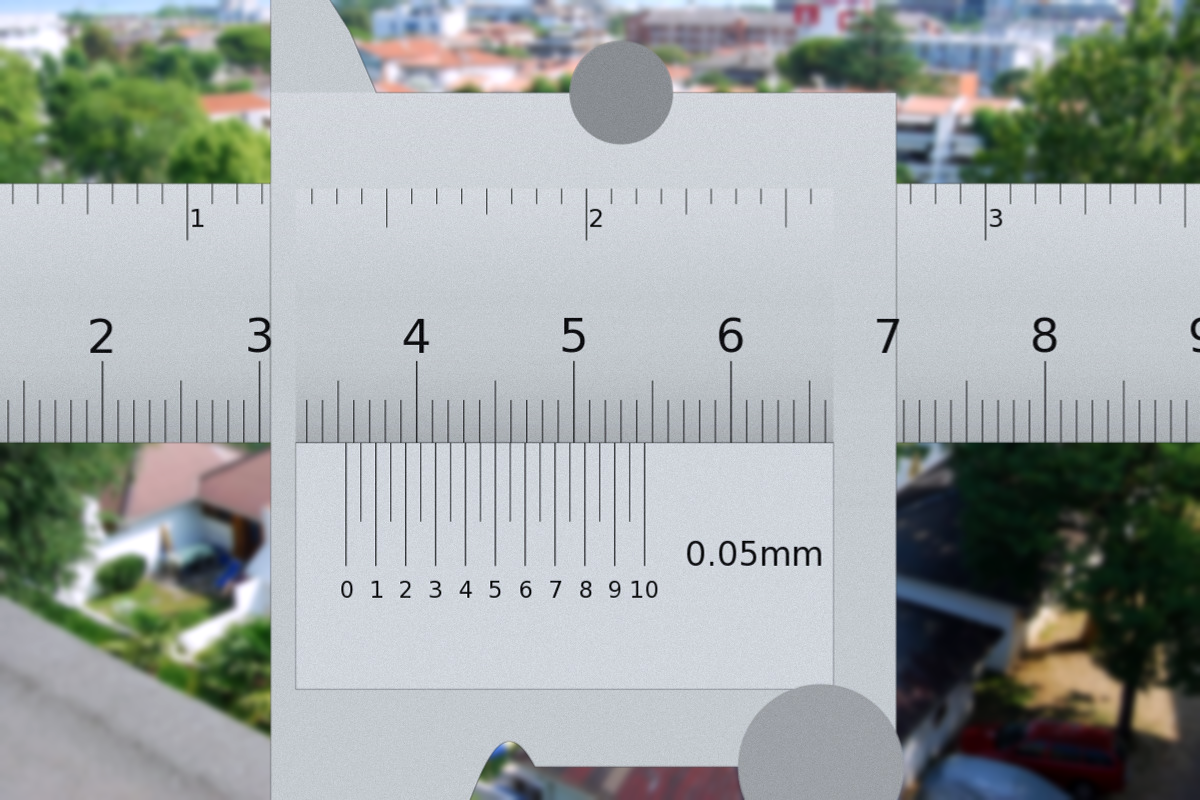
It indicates 35.5 mm
